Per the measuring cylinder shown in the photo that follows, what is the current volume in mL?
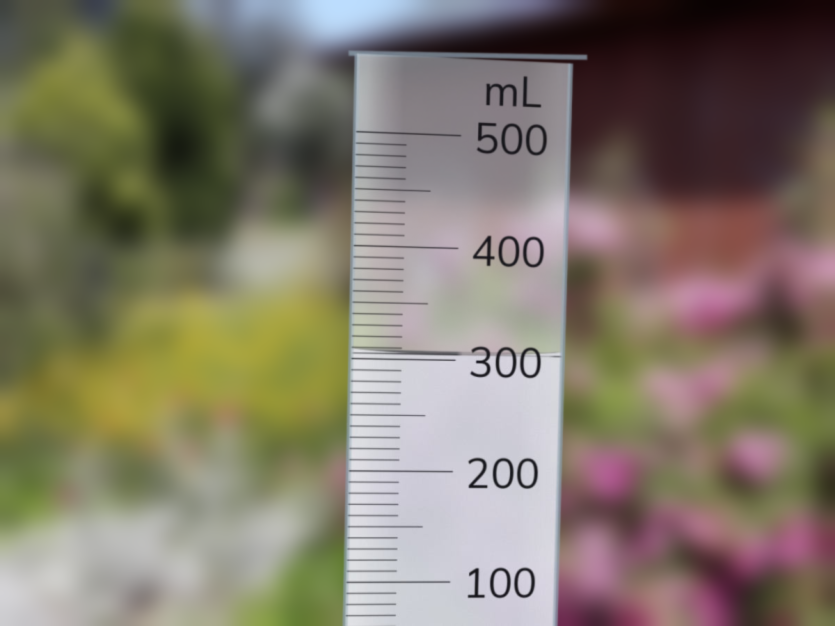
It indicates 305 mL
